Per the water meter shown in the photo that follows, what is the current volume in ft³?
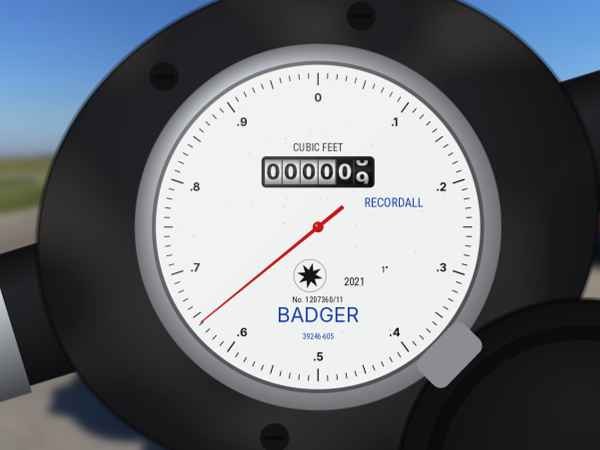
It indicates 8.64 ft³
